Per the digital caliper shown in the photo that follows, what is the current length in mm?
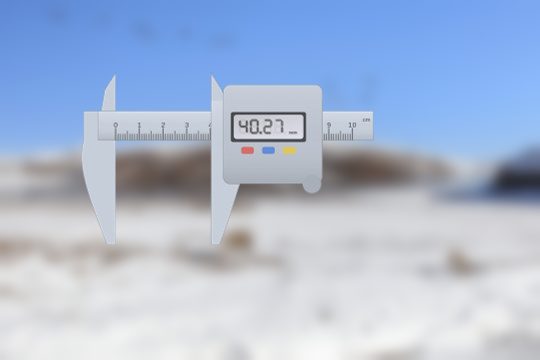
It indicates 40.27 mm
